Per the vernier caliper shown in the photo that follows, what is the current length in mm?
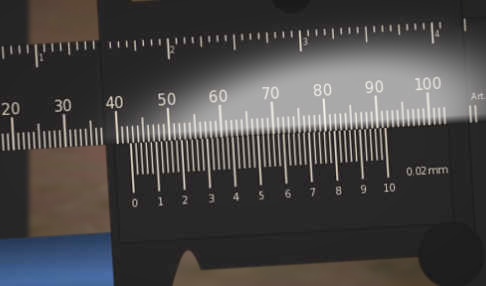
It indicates 42.5 mm
